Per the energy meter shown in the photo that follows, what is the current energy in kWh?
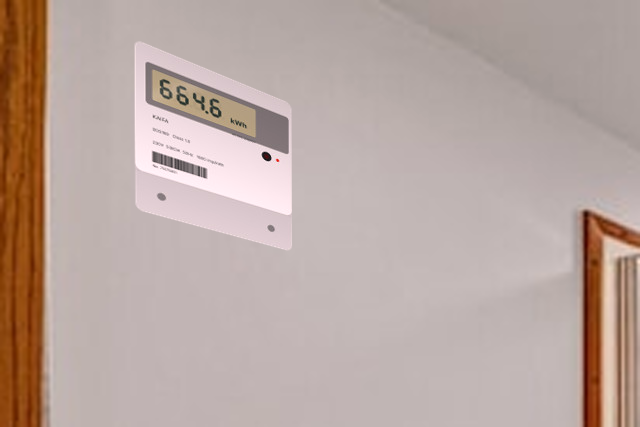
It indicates 664.6 kWh
